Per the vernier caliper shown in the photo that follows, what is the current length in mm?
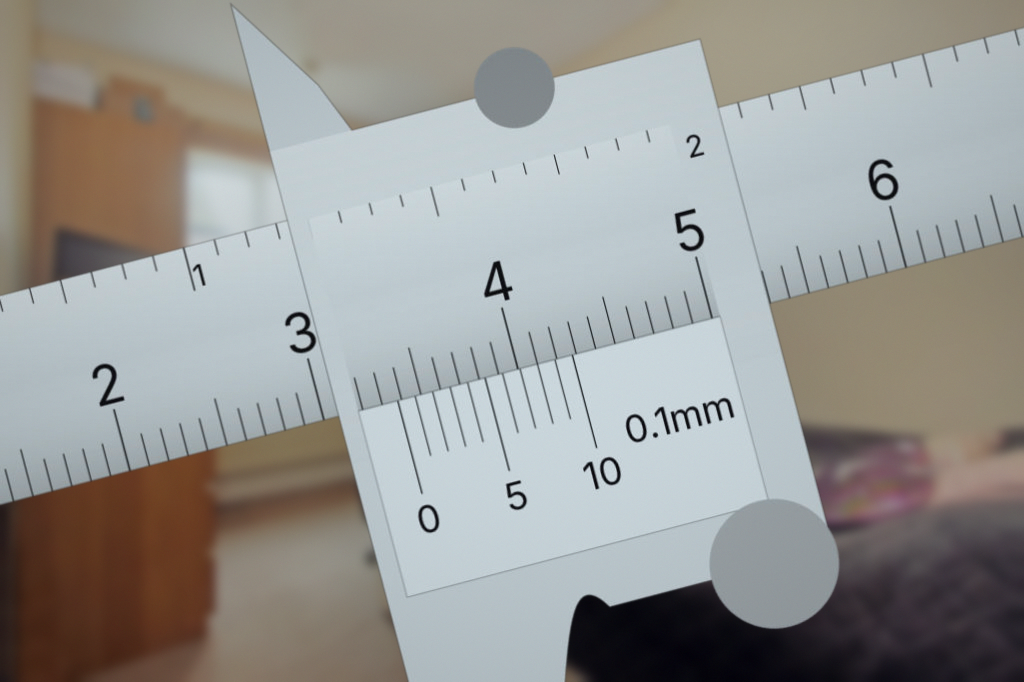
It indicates 33.8 mm
